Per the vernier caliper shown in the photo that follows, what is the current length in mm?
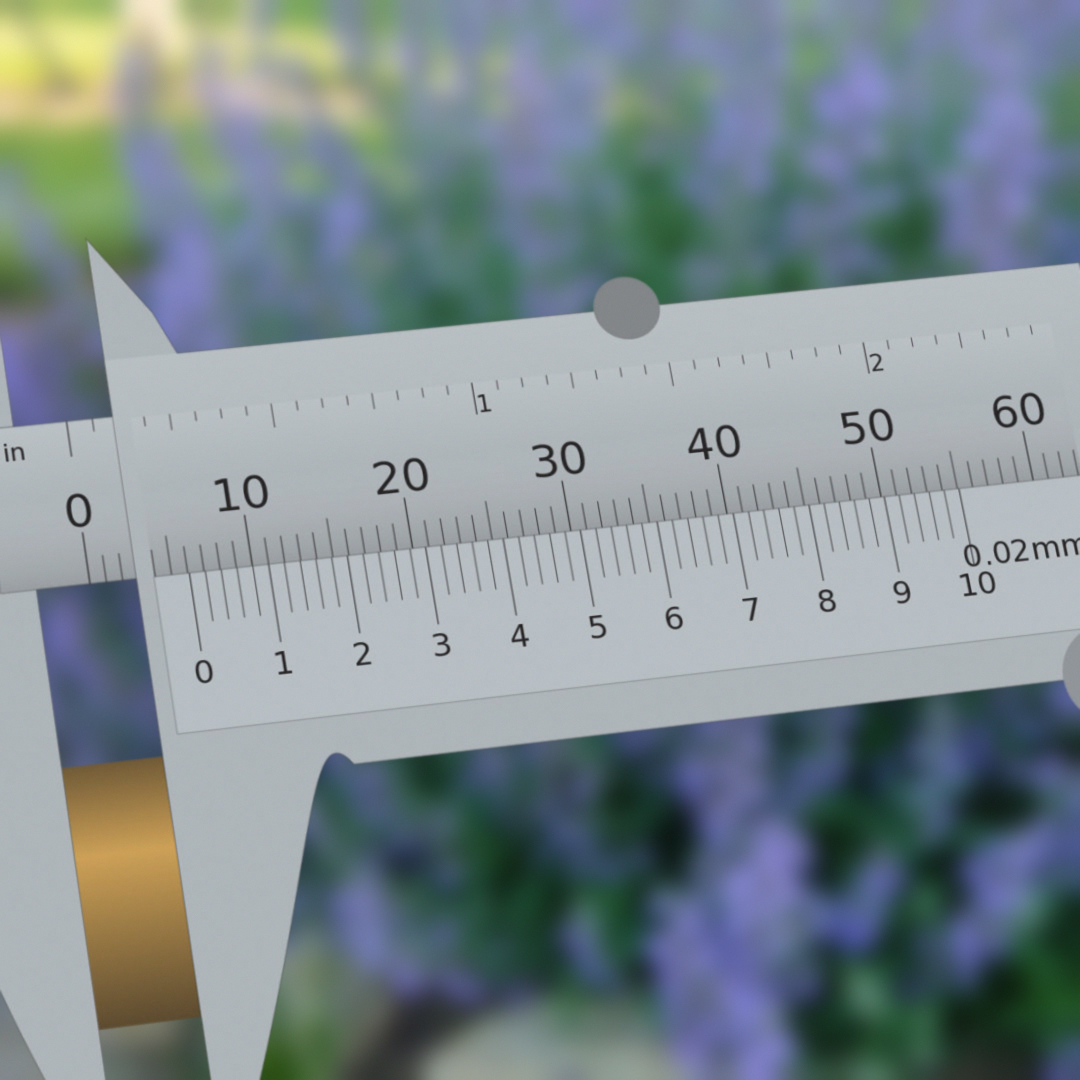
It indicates 6.1 mm
